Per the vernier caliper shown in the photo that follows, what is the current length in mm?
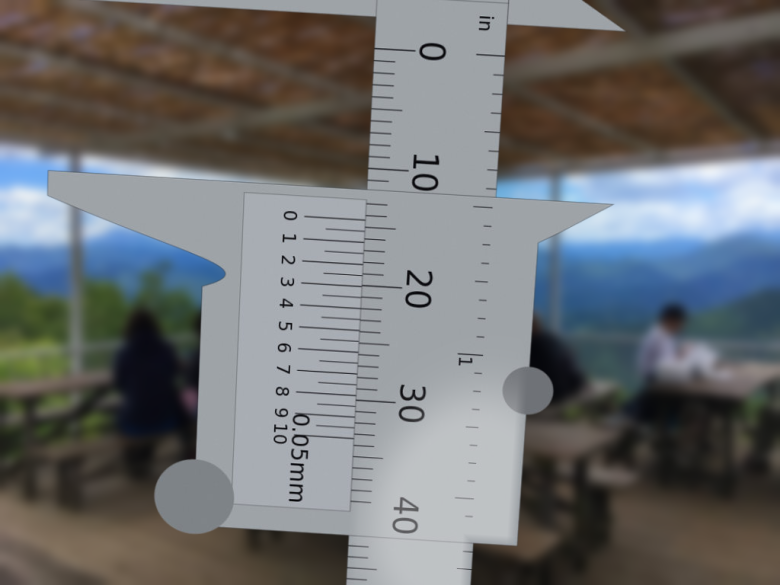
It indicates 14.4 mm
